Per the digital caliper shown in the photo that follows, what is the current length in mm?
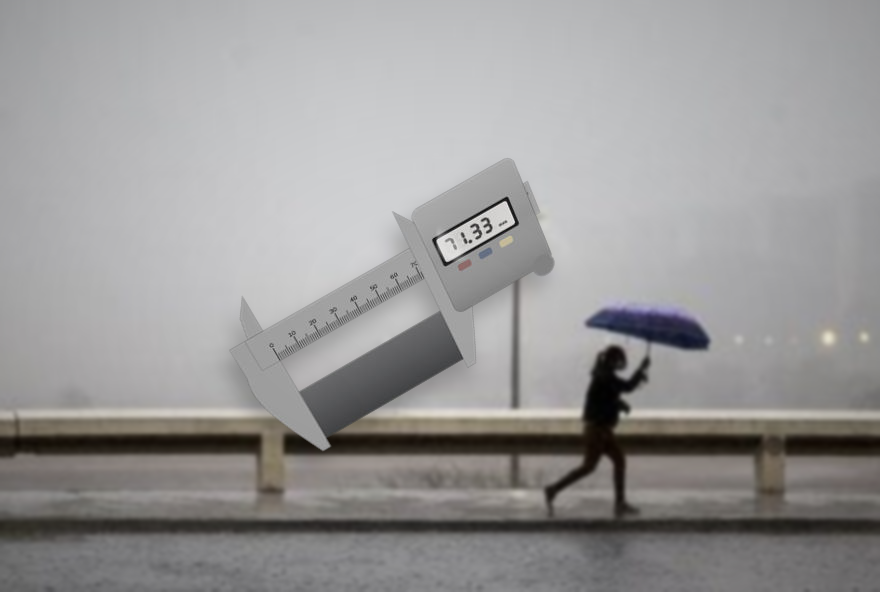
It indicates 71.33 mm
